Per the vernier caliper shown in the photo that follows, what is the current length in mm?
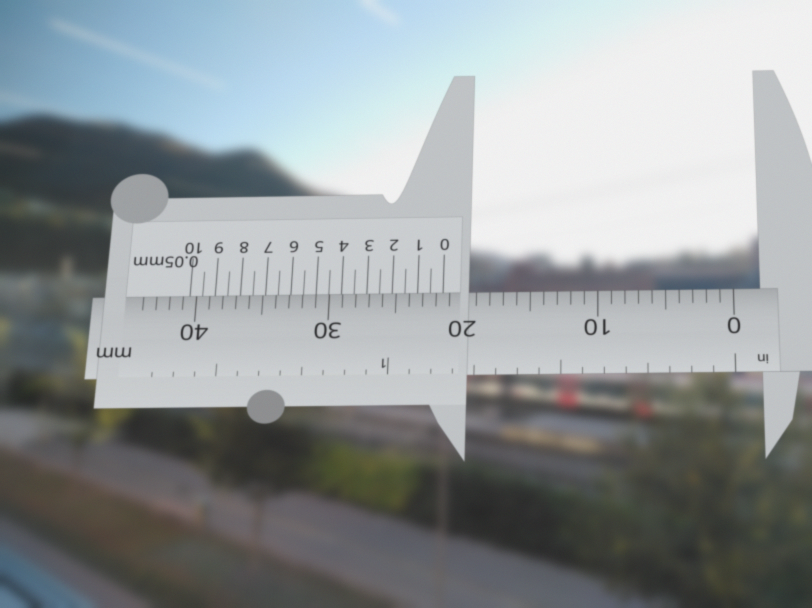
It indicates 21.5 mm
